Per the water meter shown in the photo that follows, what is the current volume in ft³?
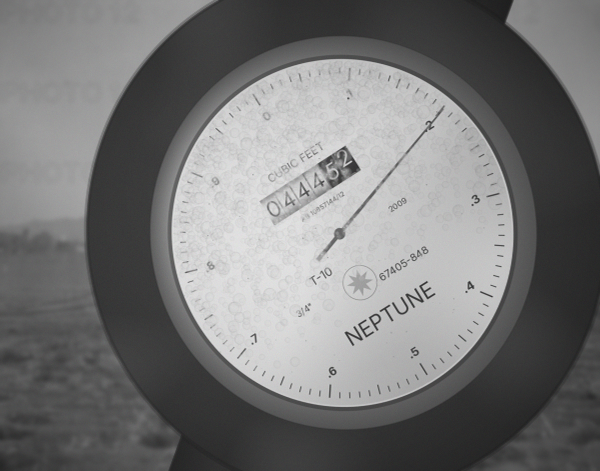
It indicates 44452.20 ft³
